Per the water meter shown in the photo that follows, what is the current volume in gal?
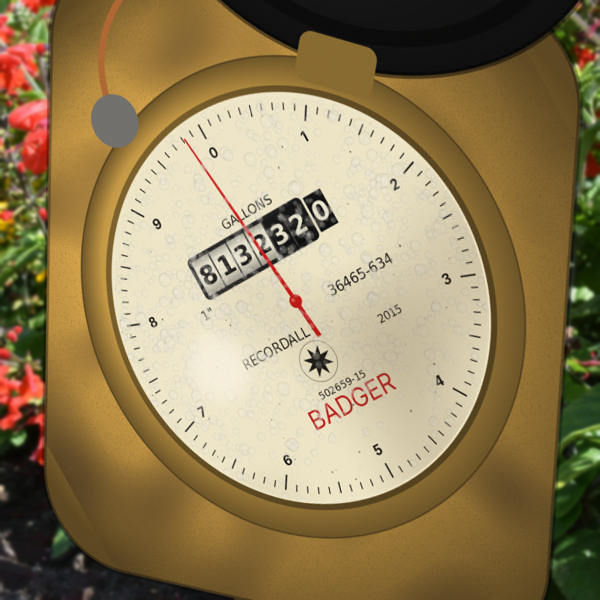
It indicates 8132319.8 gal
